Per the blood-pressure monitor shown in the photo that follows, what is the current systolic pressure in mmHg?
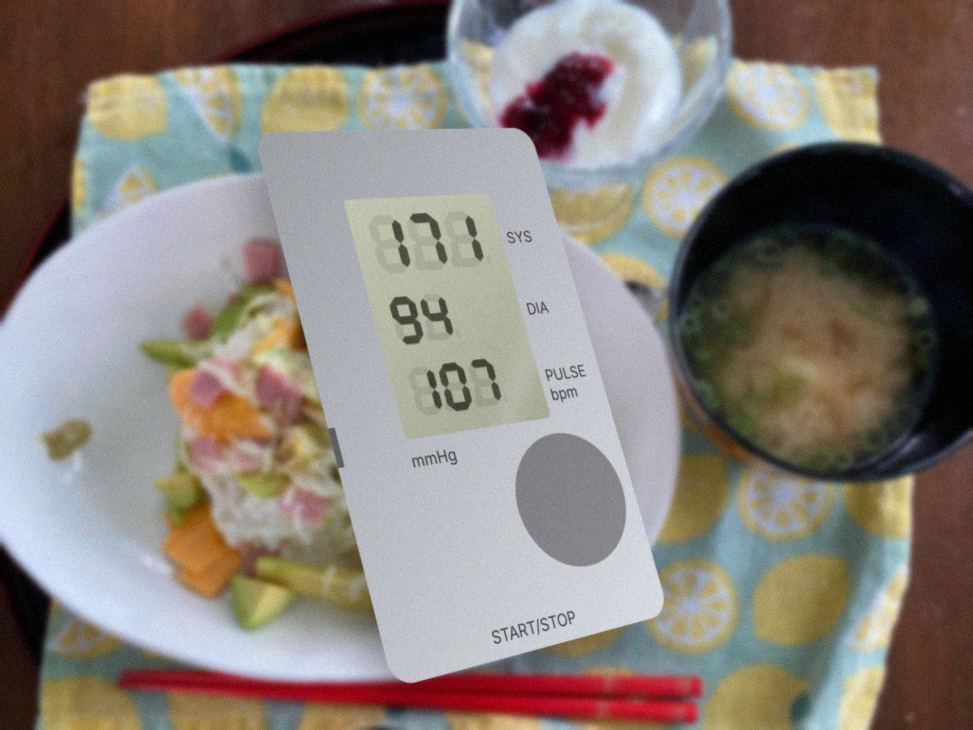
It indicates 171 mmHg
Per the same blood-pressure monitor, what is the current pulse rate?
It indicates 107 bpm
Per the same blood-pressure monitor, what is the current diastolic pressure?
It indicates 94 mmHg
